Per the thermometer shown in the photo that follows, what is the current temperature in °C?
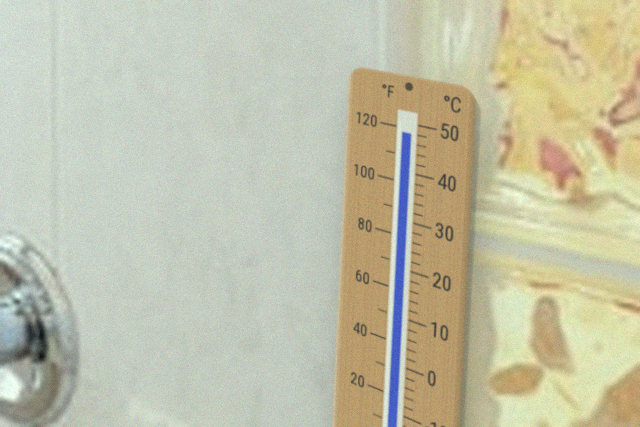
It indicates 48 °C
